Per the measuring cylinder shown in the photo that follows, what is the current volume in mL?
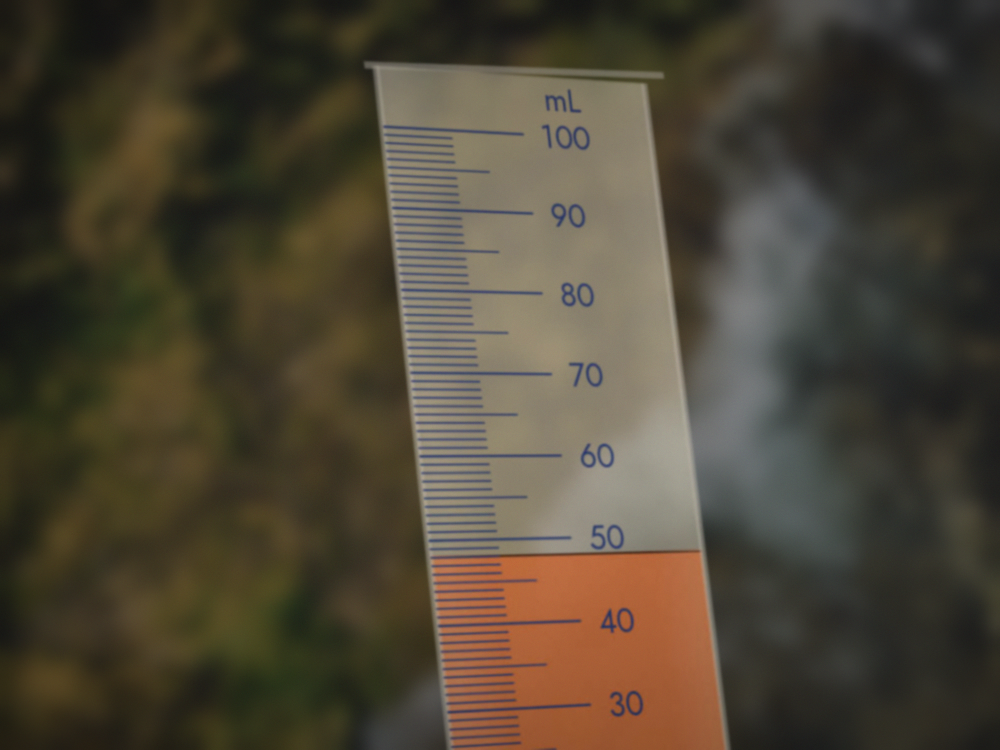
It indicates 48 mL
